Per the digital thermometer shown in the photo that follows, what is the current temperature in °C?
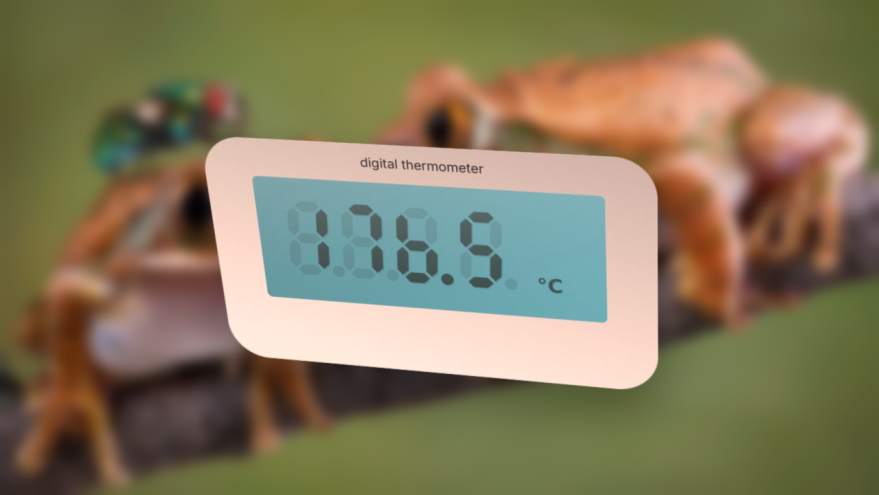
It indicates 176.5 °C
